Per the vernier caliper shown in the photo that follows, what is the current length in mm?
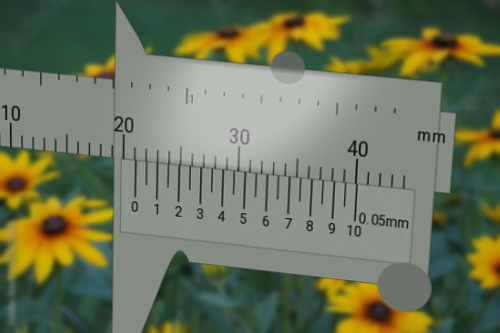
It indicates 21.1 mm
